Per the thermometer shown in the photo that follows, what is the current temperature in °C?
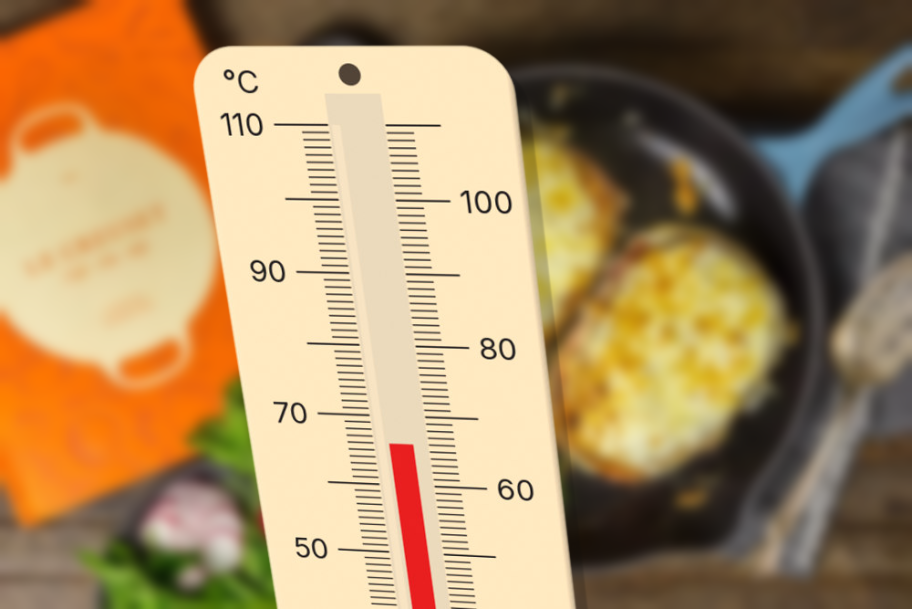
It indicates 66 °C
